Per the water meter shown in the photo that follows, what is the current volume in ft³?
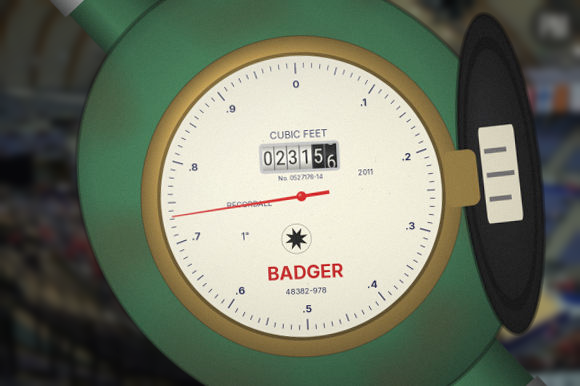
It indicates 23155.73 ft³
